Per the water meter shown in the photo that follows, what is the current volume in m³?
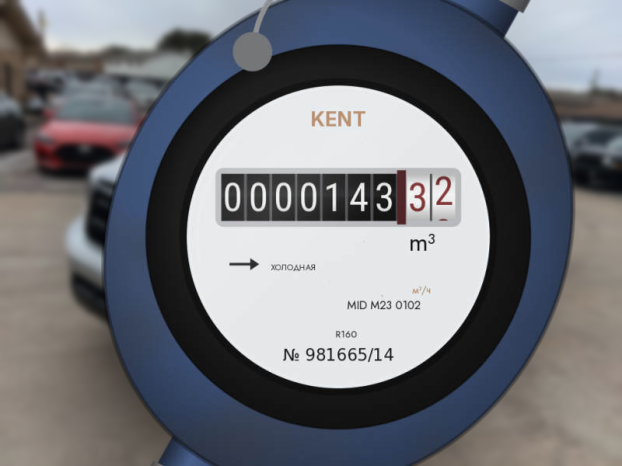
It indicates 143.32 m³
